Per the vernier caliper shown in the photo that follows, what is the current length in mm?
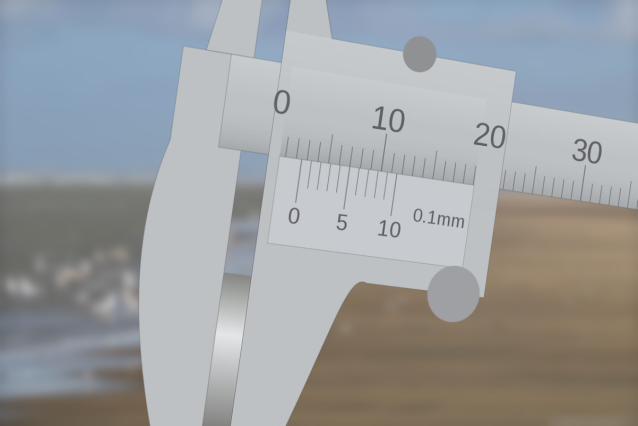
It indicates 2.5 mm
